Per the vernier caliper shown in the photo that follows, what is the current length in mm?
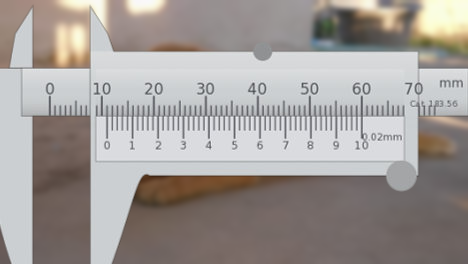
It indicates 11.0 mm
